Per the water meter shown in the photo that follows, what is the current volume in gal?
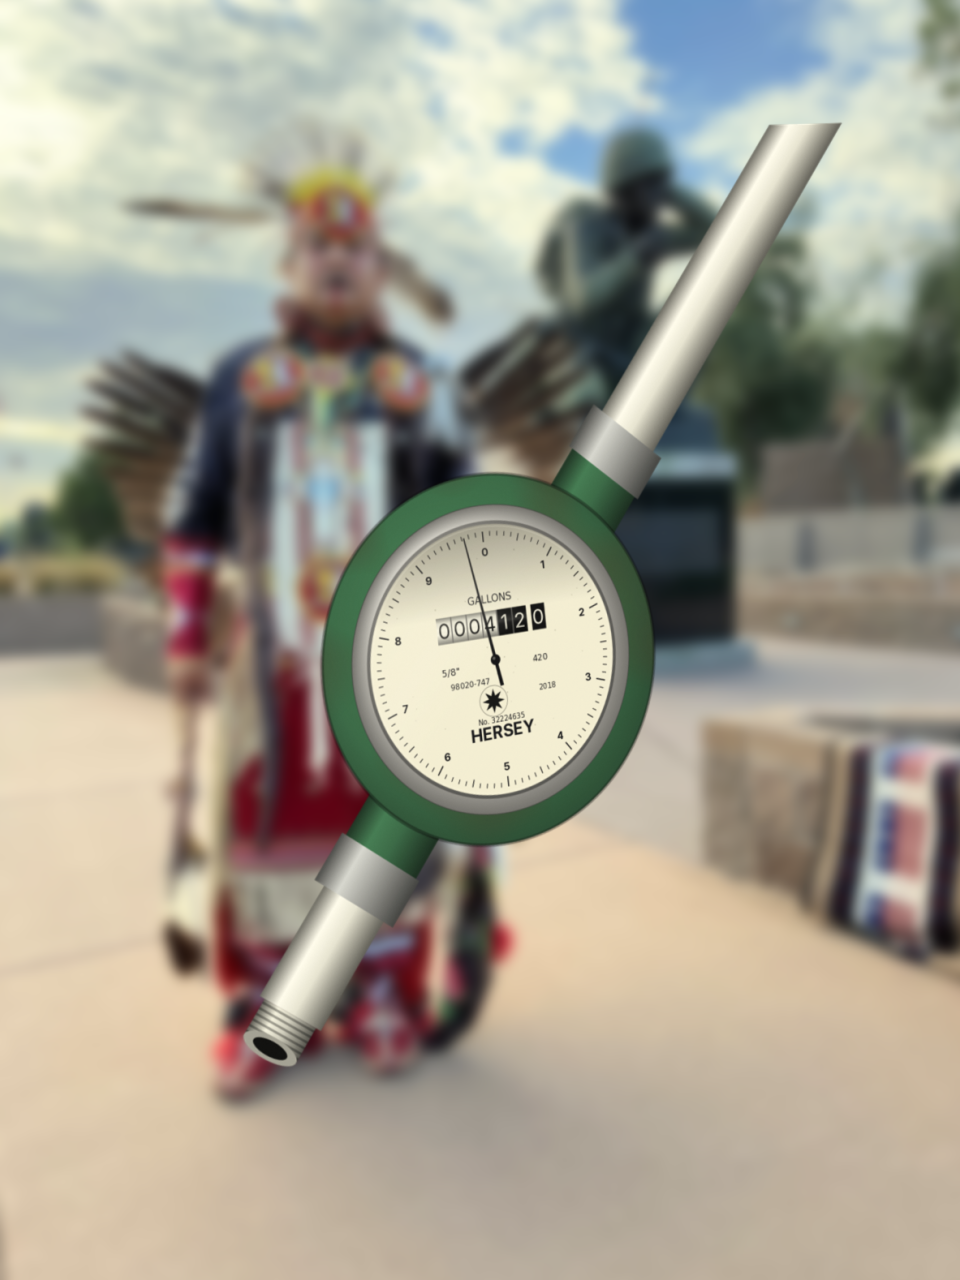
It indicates 4119.7 gal
